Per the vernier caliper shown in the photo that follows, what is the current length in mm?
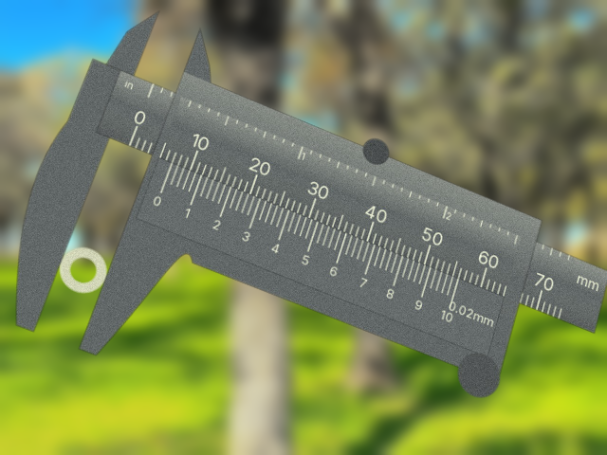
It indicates 7.0 mm
